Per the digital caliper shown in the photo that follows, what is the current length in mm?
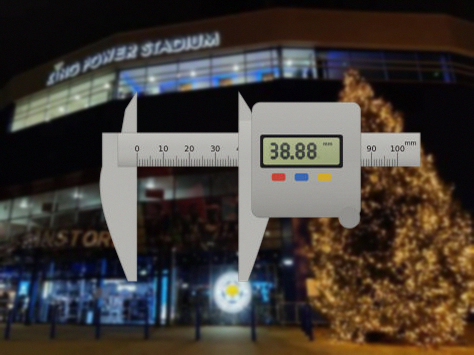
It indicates 38.88 mm
